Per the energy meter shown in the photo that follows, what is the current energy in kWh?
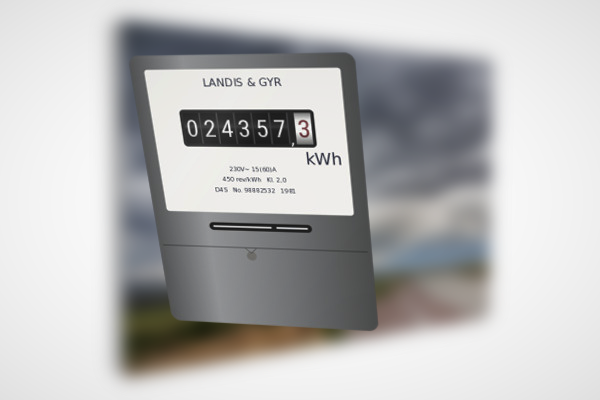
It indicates 24357.3 kWh
